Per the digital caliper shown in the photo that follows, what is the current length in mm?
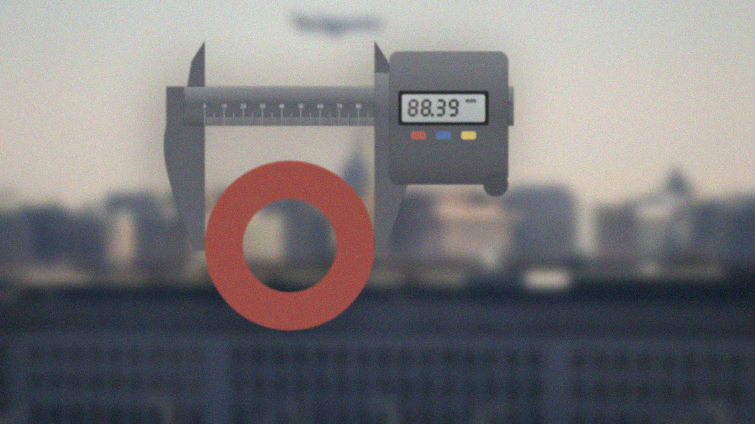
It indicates 88.39 mm
